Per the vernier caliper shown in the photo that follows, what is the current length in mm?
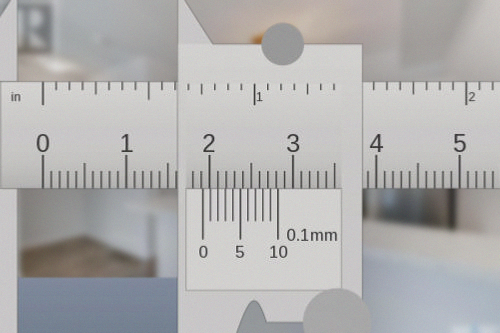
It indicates 19.2 mm
